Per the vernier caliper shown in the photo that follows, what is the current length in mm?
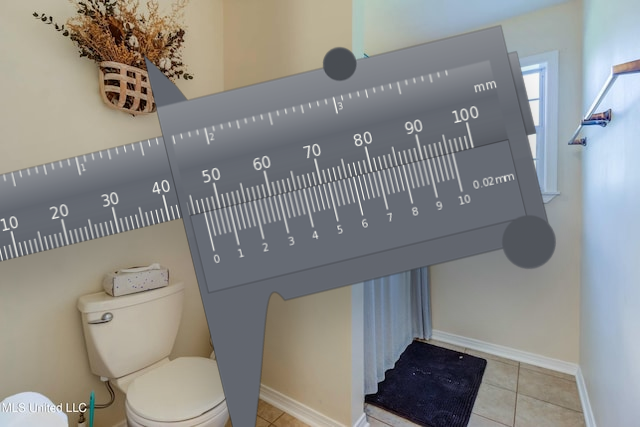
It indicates 47.0 mm
